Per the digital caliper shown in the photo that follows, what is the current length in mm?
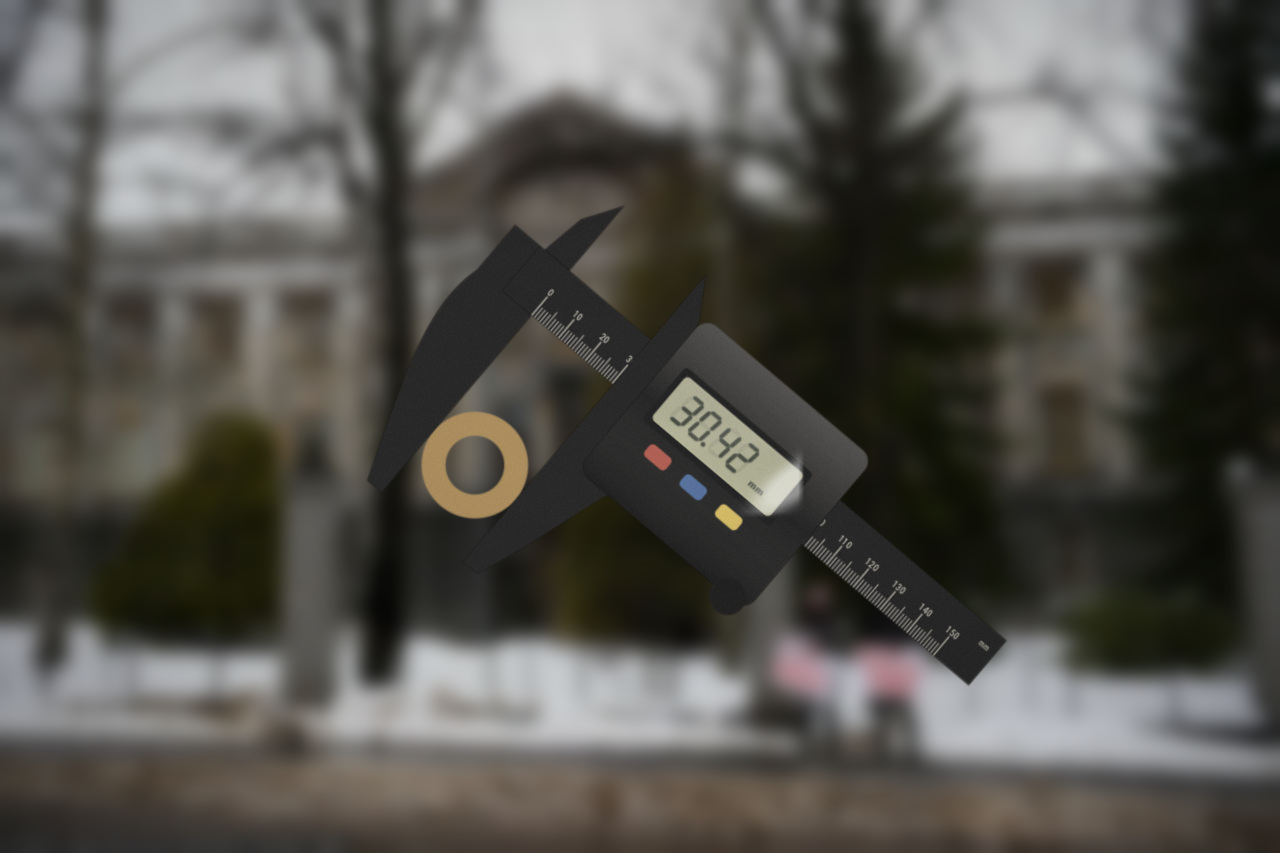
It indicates 30.42 mm
